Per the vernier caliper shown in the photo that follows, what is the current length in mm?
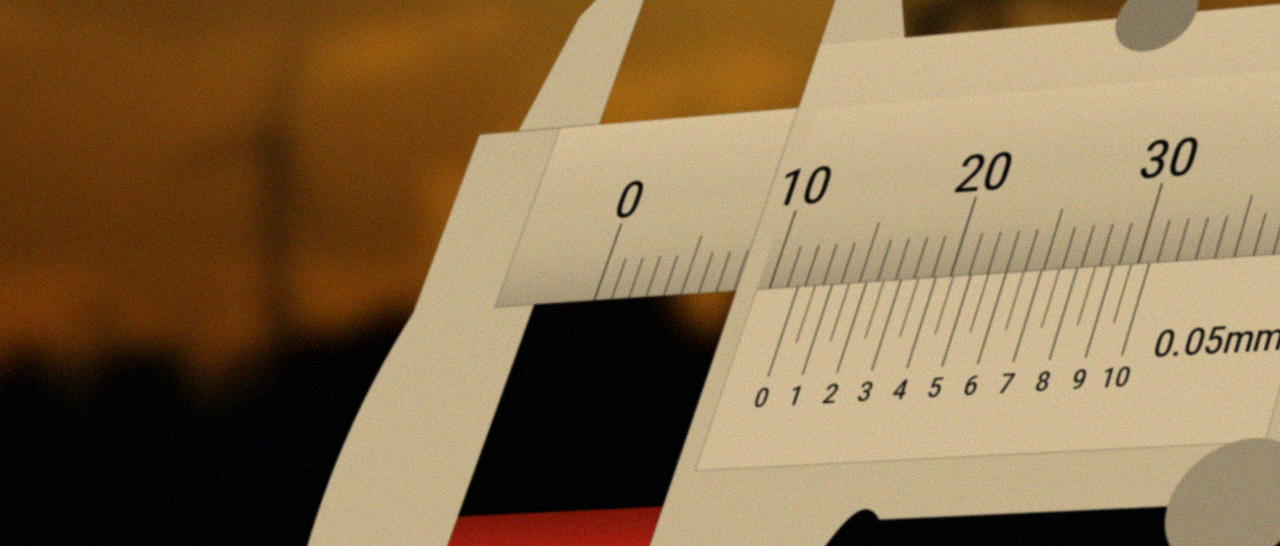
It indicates 11.6 mm
